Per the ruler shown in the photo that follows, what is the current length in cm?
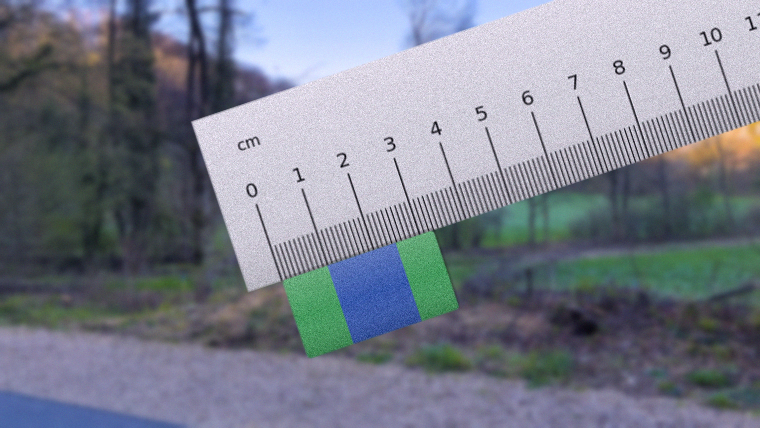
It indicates 3.3 cm
